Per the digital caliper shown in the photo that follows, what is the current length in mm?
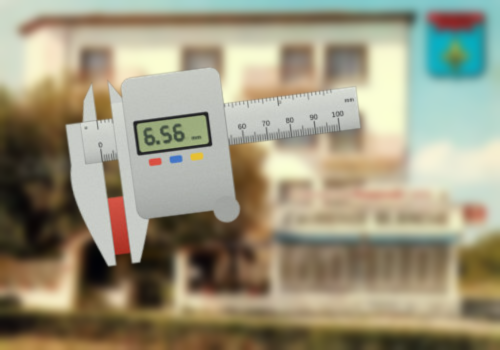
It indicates 6.56 mm
